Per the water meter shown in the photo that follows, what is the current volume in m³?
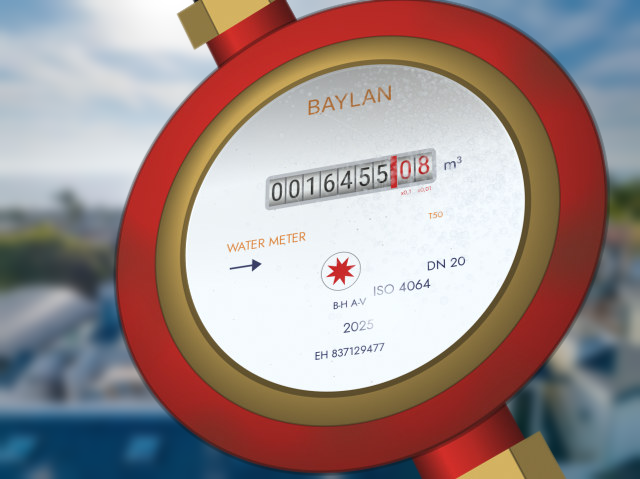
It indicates 16455.08 m³
